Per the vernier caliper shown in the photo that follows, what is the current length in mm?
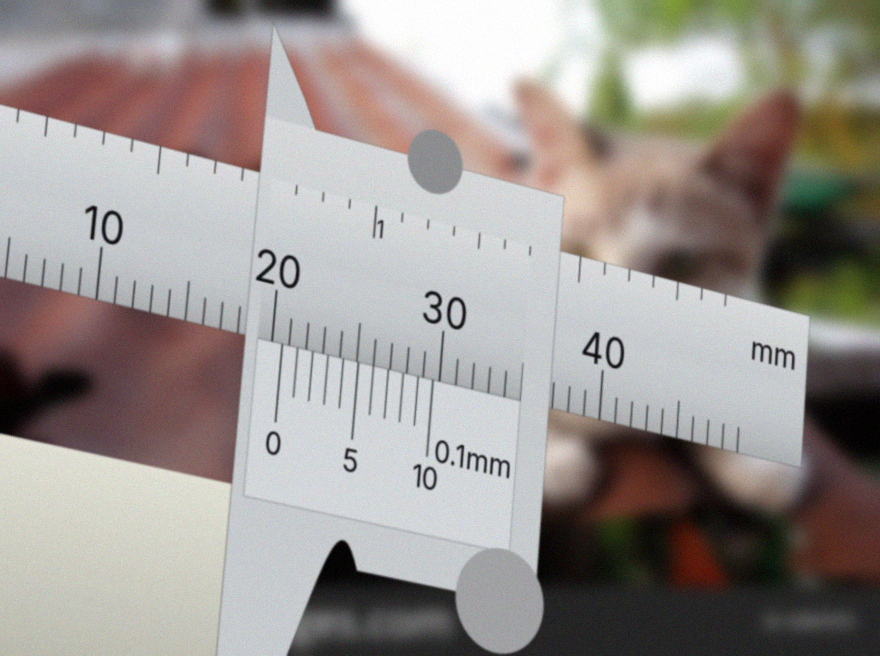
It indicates 20.6 mm
